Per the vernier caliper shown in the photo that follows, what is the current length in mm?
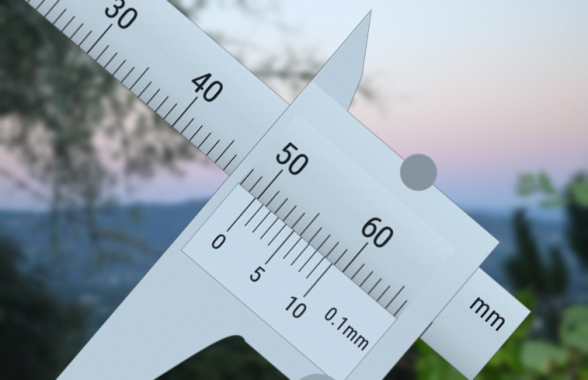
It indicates 49.8 mm
